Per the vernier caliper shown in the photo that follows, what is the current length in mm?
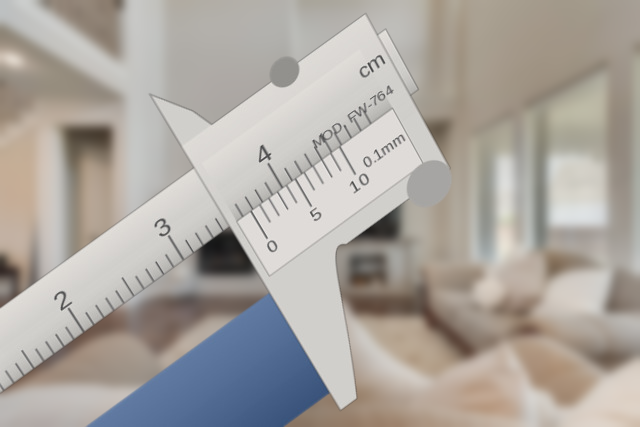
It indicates 36.8 mm
